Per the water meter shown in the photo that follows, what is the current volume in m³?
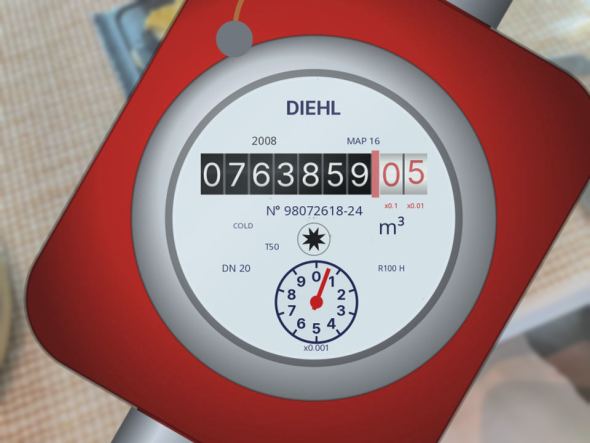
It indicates 763859.050 m³
